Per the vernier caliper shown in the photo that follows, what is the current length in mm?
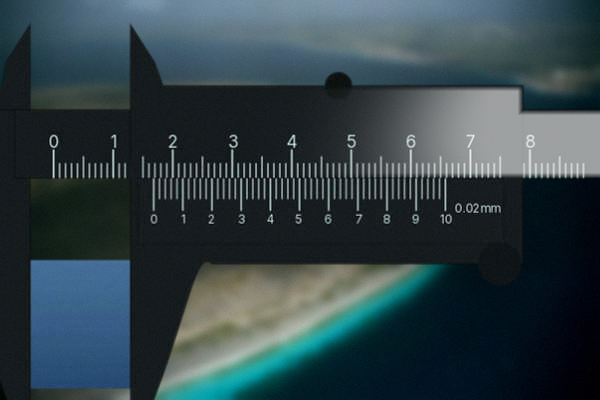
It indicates 16.8 mm
